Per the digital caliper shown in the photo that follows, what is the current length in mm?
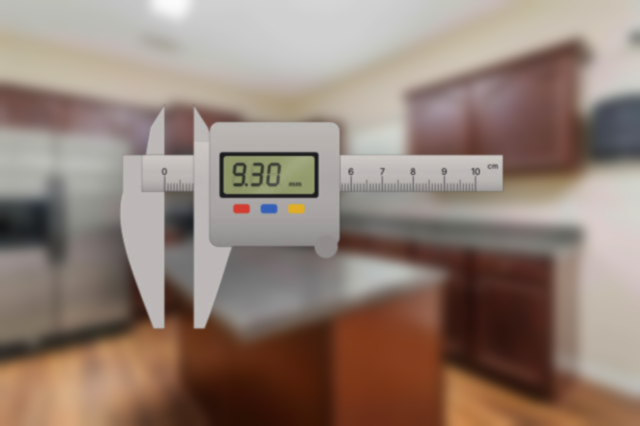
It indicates 9.30 mm
